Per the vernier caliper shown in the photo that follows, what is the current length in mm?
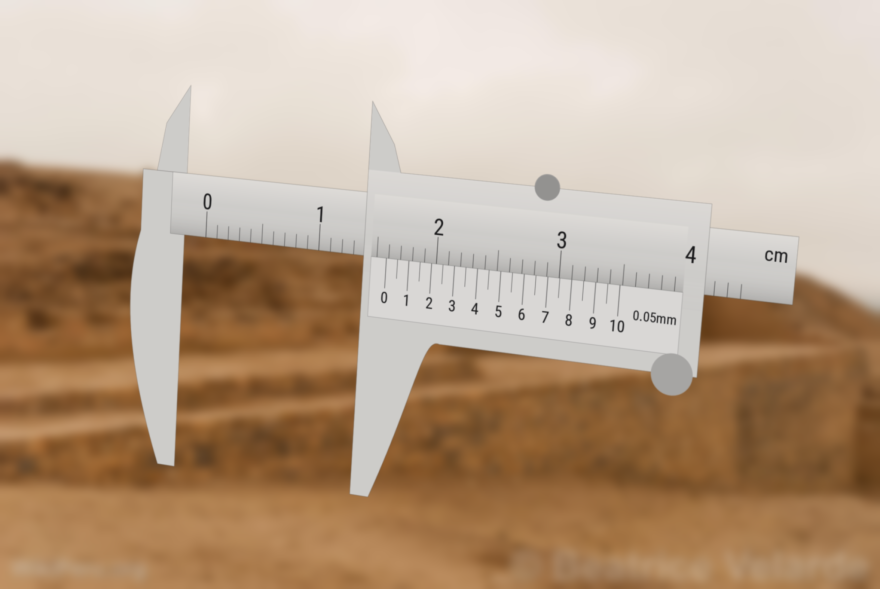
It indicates 15.8 mm
